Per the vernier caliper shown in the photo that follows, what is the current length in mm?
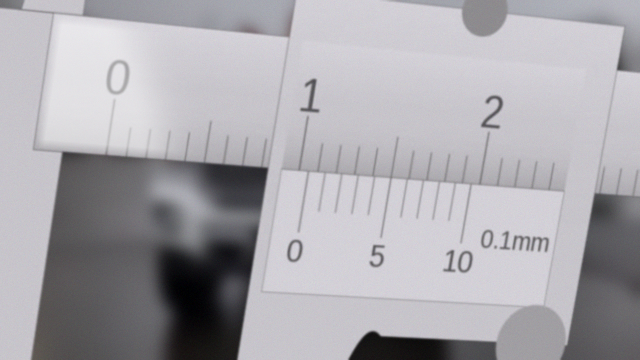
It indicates 10.5 mm
